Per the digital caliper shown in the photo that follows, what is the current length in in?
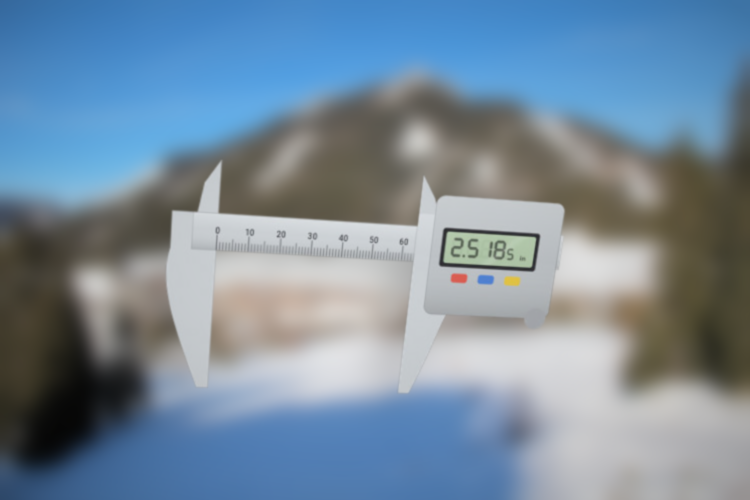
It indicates 2.5185 in
